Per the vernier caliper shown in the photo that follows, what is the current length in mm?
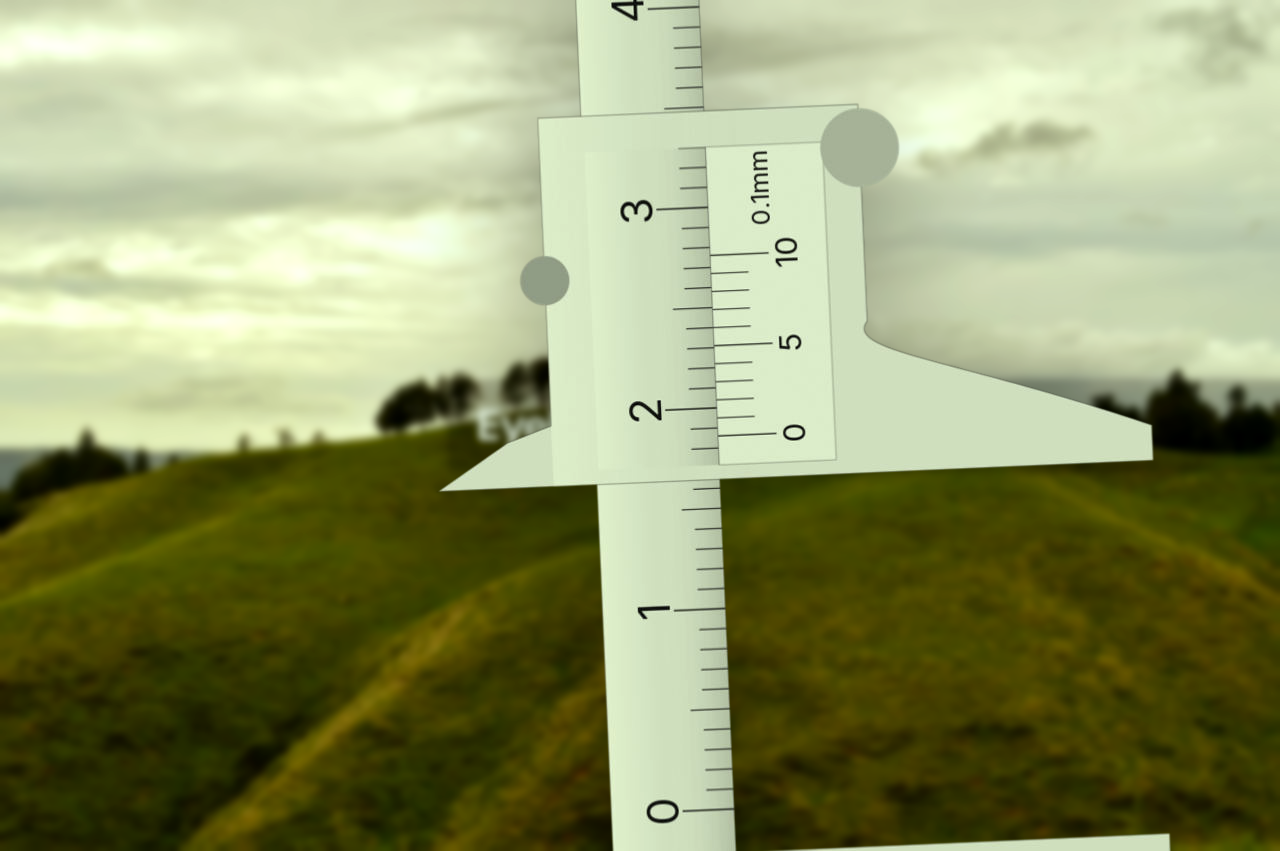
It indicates 18.6 mm
